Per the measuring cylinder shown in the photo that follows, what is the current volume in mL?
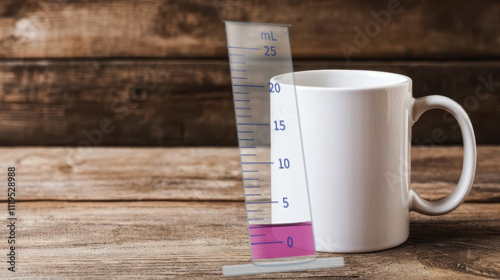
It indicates 2 mL
